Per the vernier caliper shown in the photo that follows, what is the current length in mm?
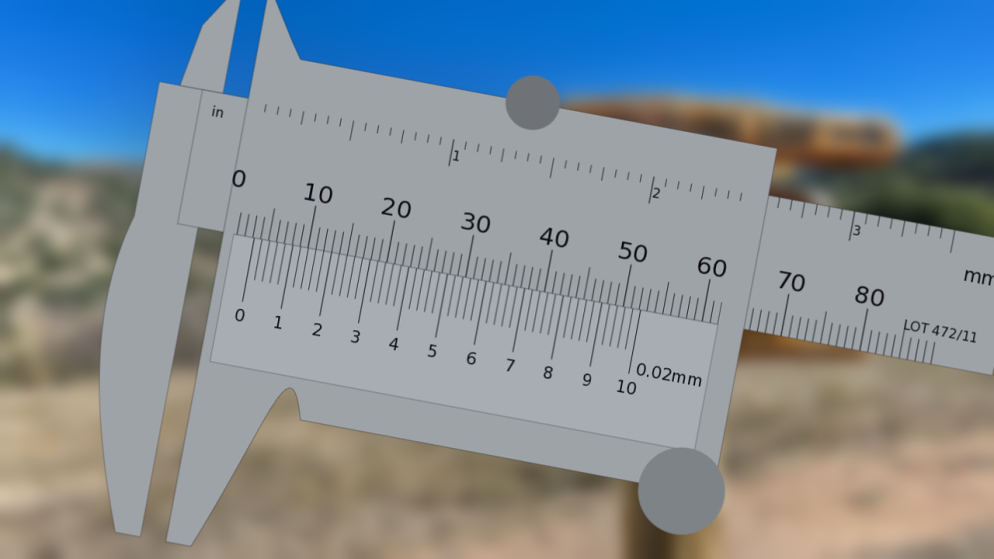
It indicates 3.2 mm
